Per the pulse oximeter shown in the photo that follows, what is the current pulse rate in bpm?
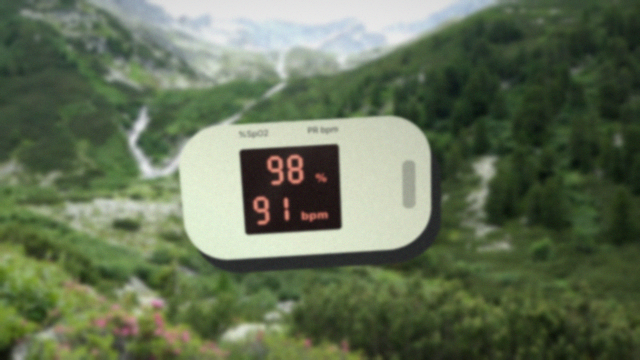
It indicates 91 bpm
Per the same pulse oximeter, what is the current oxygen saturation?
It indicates 98 %
